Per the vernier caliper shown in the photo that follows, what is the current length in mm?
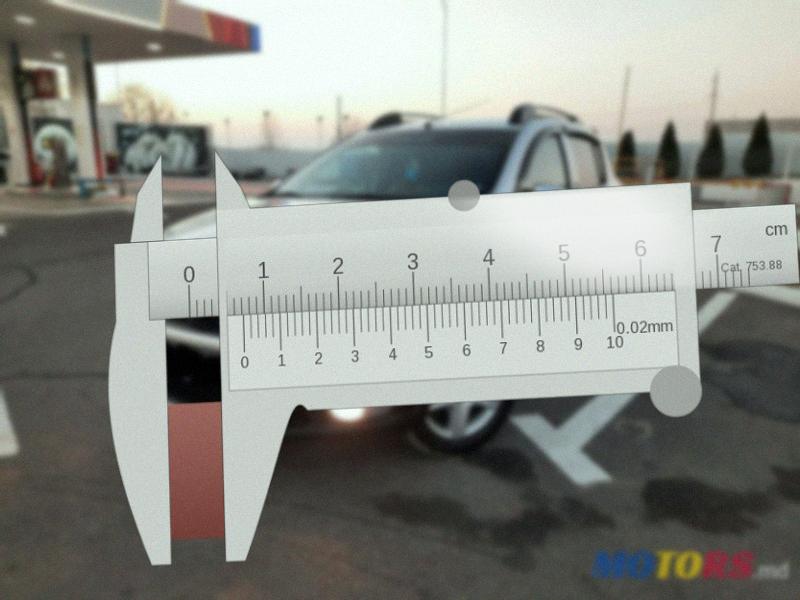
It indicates 7.2 mm
